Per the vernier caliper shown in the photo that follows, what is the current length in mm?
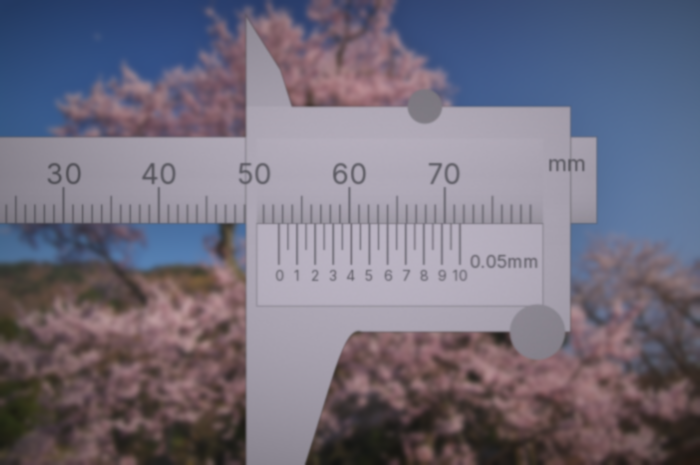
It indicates 52.6 mm
